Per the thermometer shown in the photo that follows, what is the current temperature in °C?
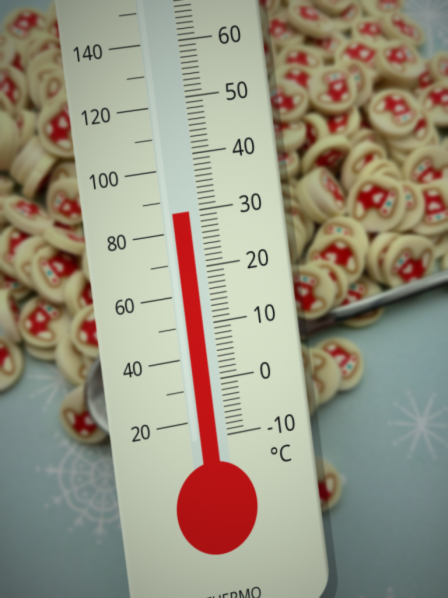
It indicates 30 °C
